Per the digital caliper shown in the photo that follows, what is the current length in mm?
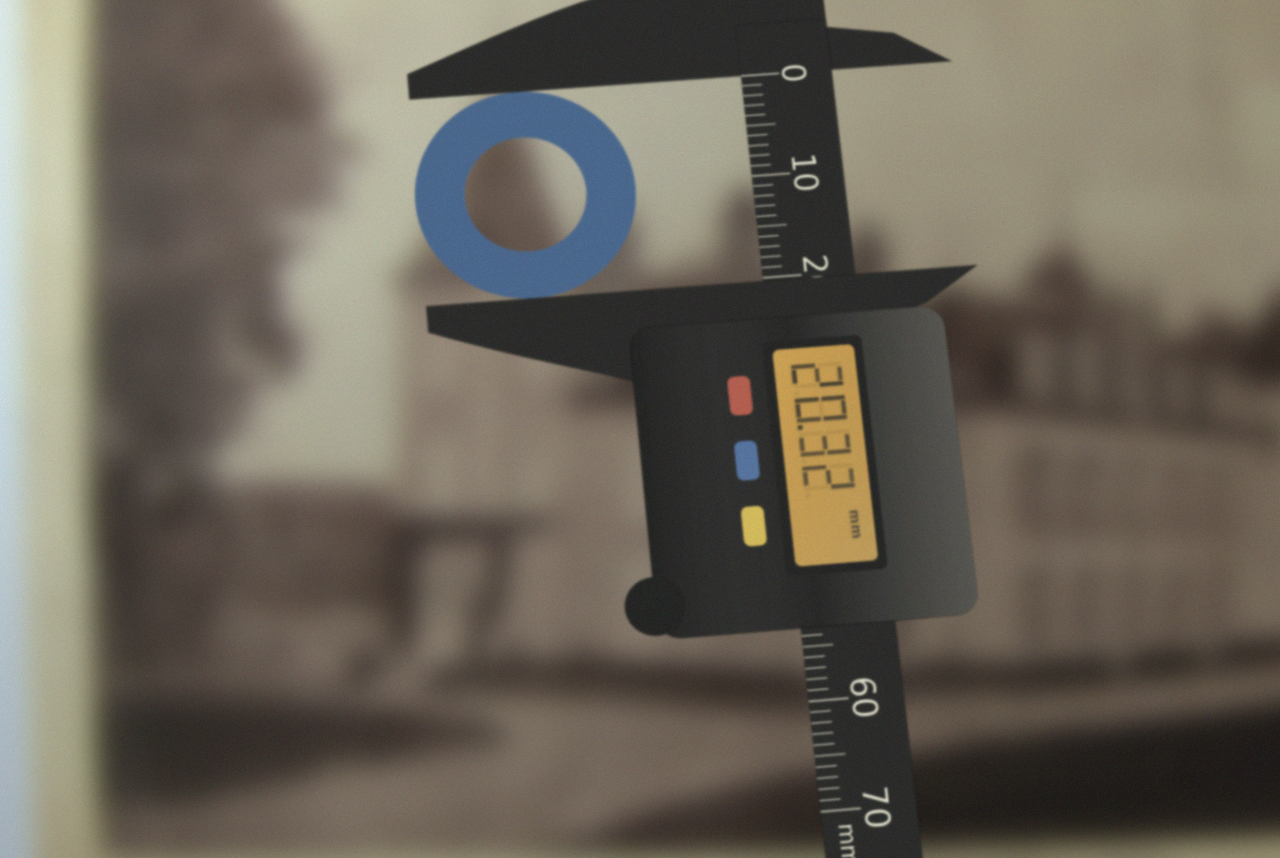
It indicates 20.32 mm
